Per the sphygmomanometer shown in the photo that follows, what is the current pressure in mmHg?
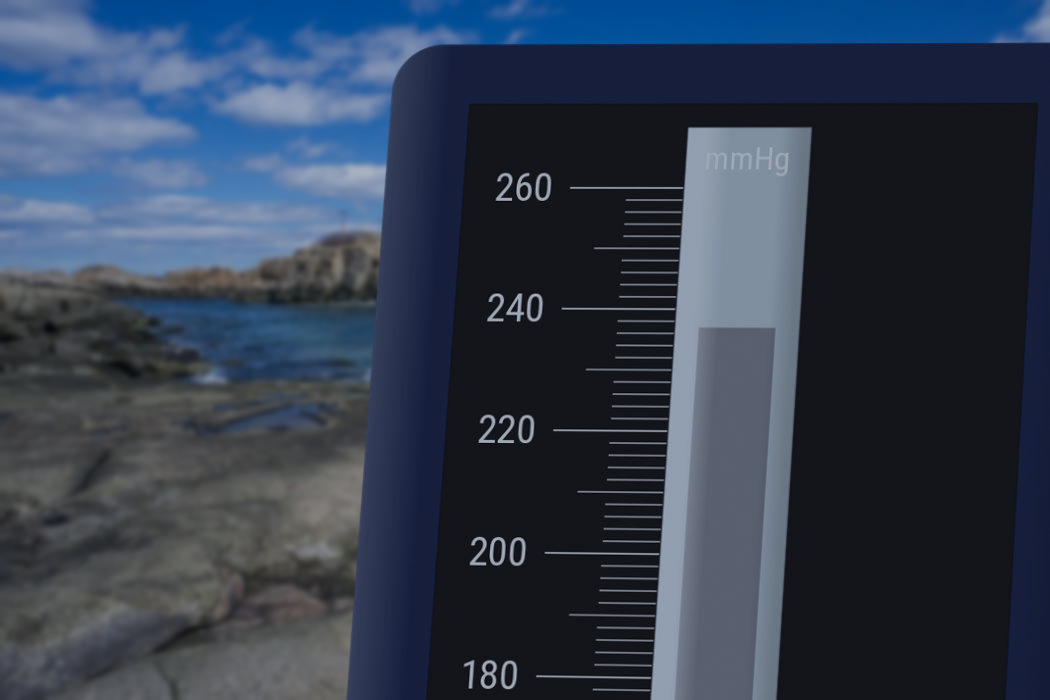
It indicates 237 mmHg
